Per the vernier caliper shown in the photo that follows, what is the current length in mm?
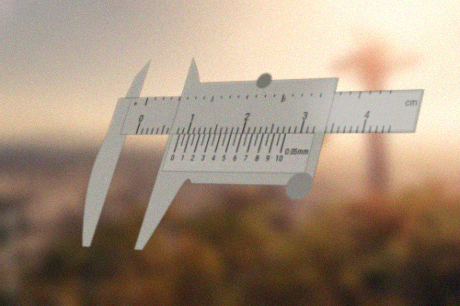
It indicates 8.5 mm
